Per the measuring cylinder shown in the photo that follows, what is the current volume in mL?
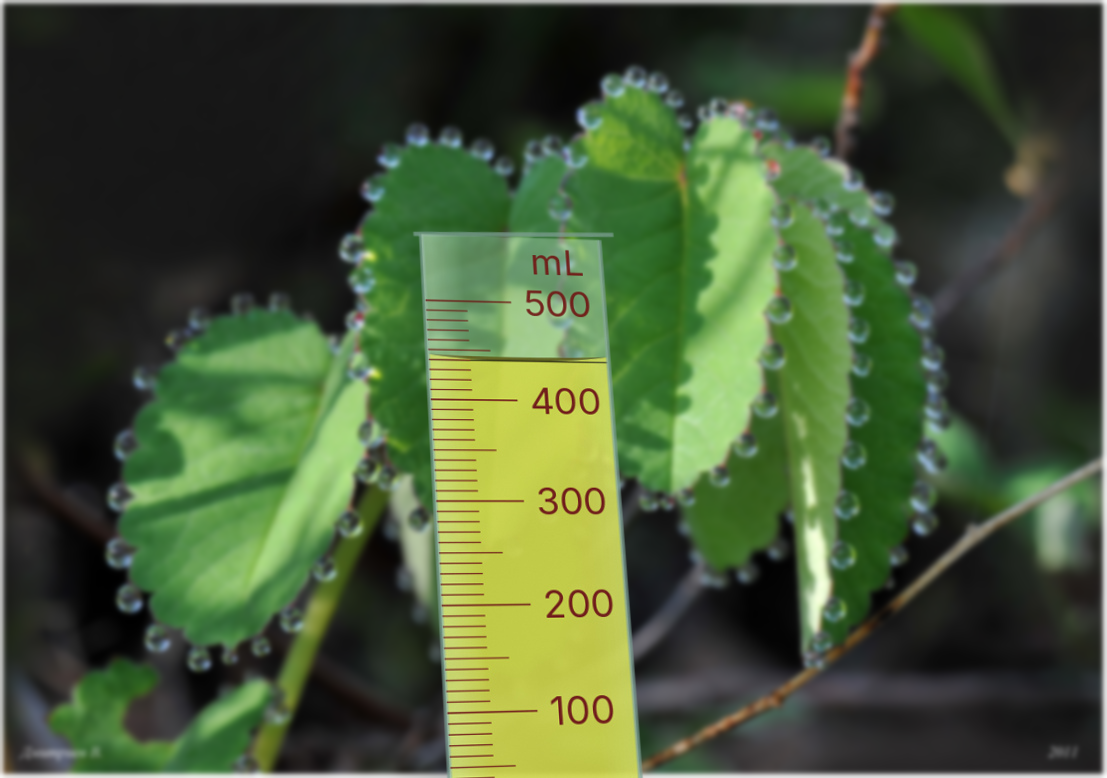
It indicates 440 mL
